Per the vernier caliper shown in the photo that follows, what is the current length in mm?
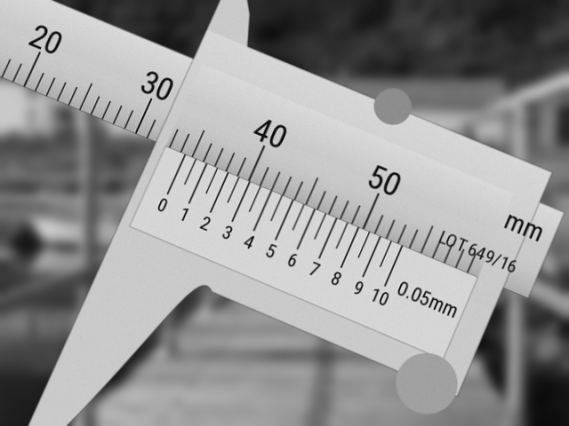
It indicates 34.4 mm
